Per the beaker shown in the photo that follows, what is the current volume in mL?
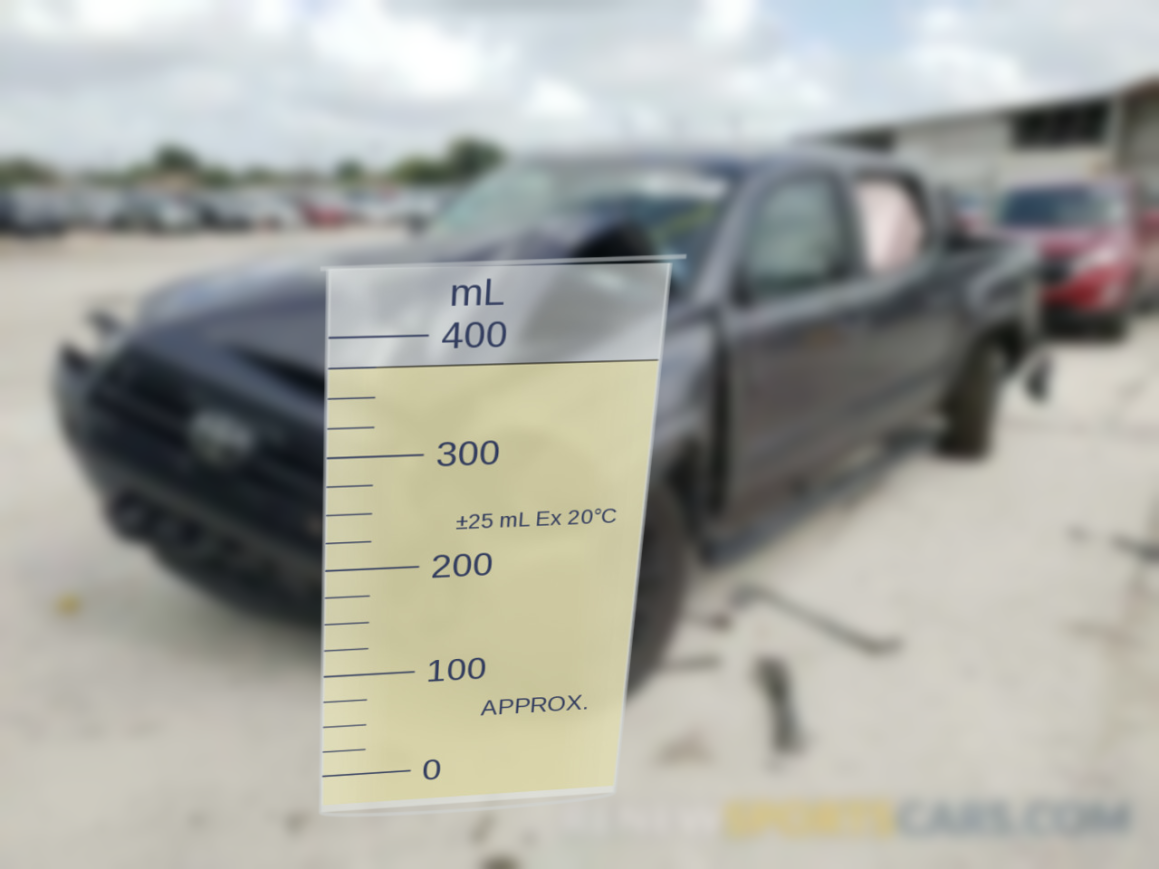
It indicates 375 mL
